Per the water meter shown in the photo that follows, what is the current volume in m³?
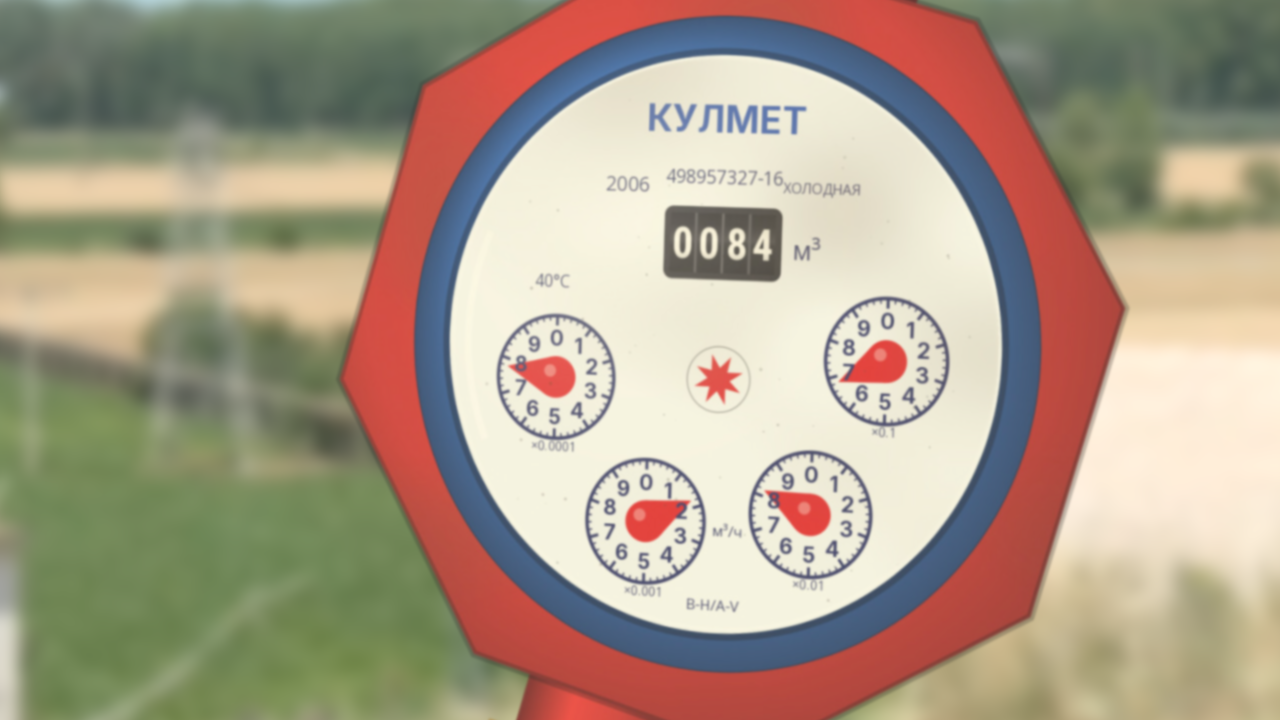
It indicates 84.6817 m³
